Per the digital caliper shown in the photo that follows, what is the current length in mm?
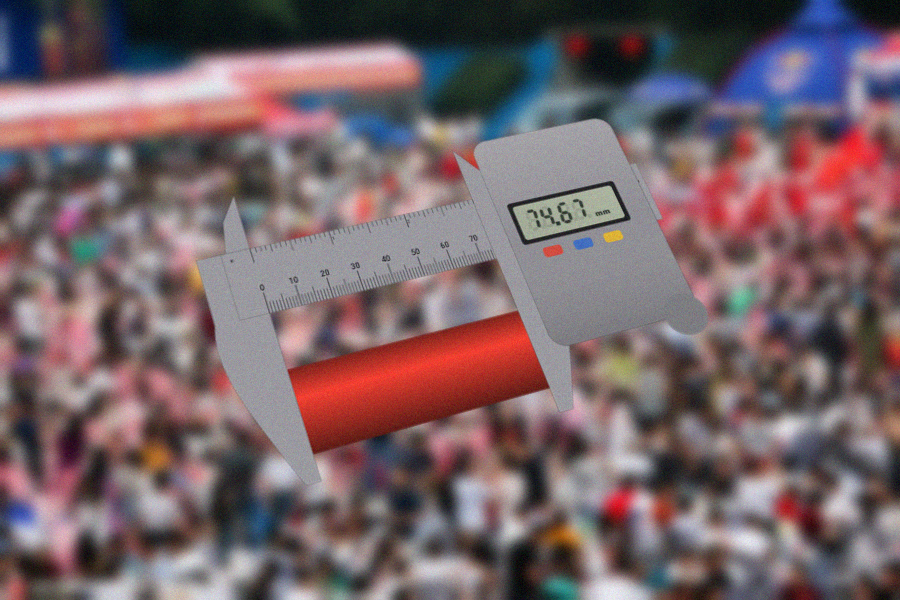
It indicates 74.67 mm
